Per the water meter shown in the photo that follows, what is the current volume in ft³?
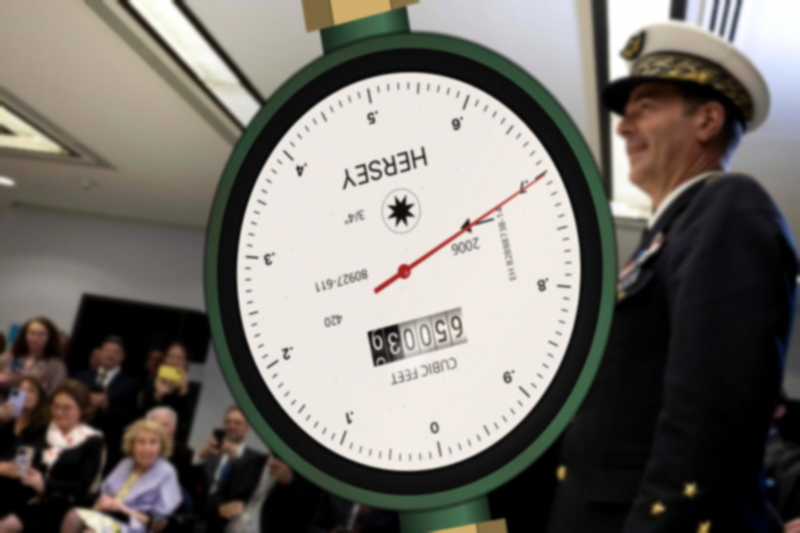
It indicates 650038.70 ft³
